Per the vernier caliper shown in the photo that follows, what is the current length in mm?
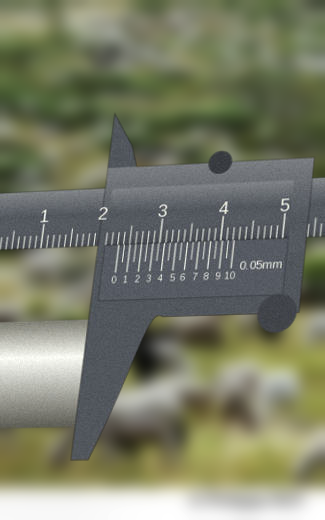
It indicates 23.2 mm
